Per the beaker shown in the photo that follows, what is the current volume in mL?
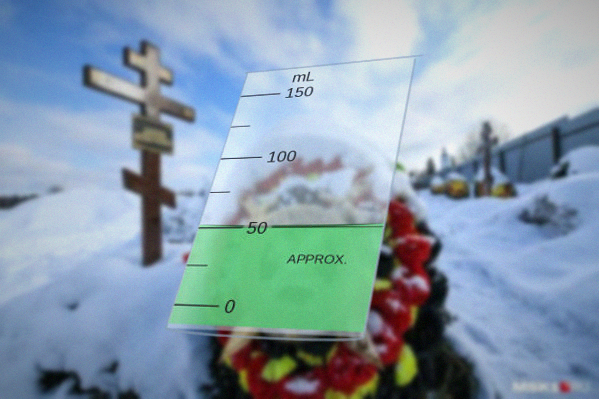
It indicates 50 mL
